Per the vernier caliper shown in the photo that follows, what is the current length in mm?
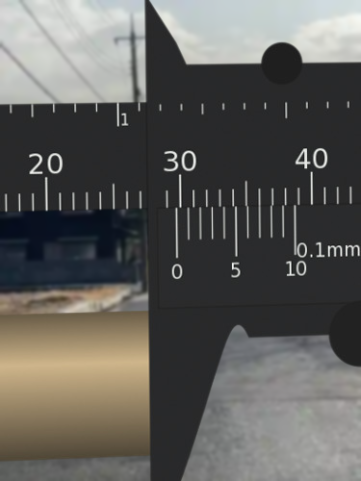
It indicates 29.7 mm
